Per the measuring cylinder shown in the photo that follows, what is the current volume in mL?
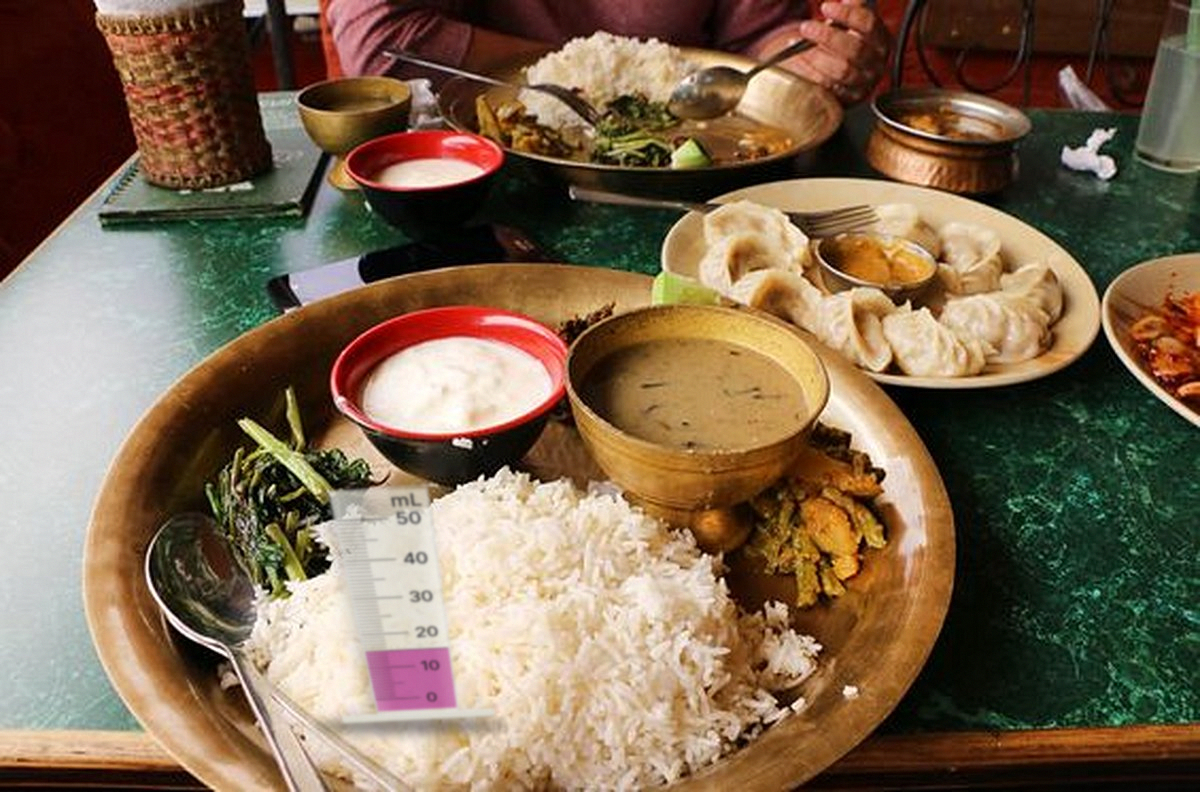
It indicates 15 mL
